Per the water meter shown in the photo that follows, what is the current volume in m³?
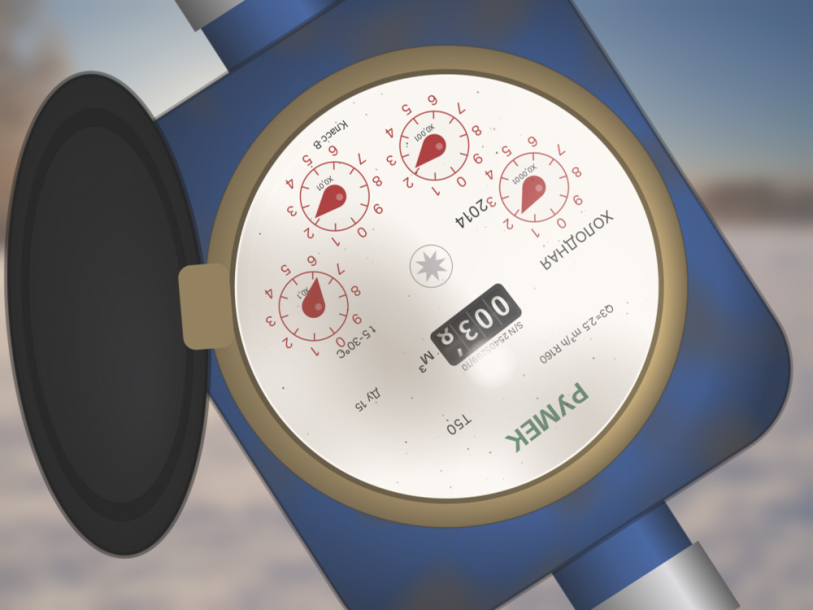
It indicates 37.6221 m³
